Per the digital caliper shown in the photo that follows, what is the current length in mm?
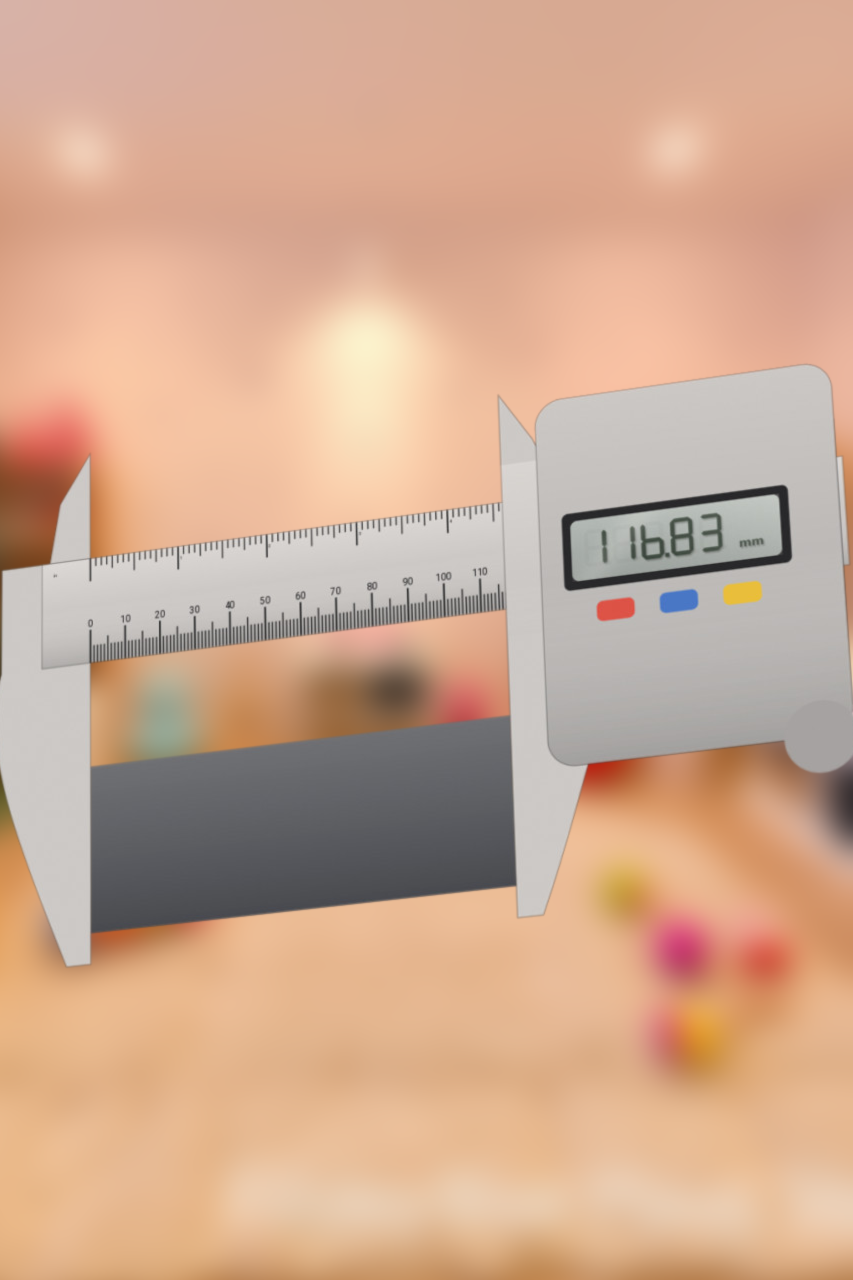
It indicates 116.83 mm
